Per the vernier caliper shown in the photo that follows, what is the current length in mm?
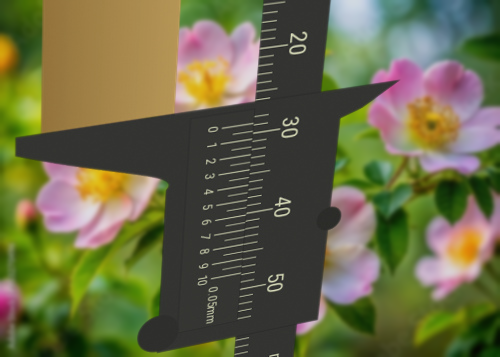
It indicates 28.8 mm
